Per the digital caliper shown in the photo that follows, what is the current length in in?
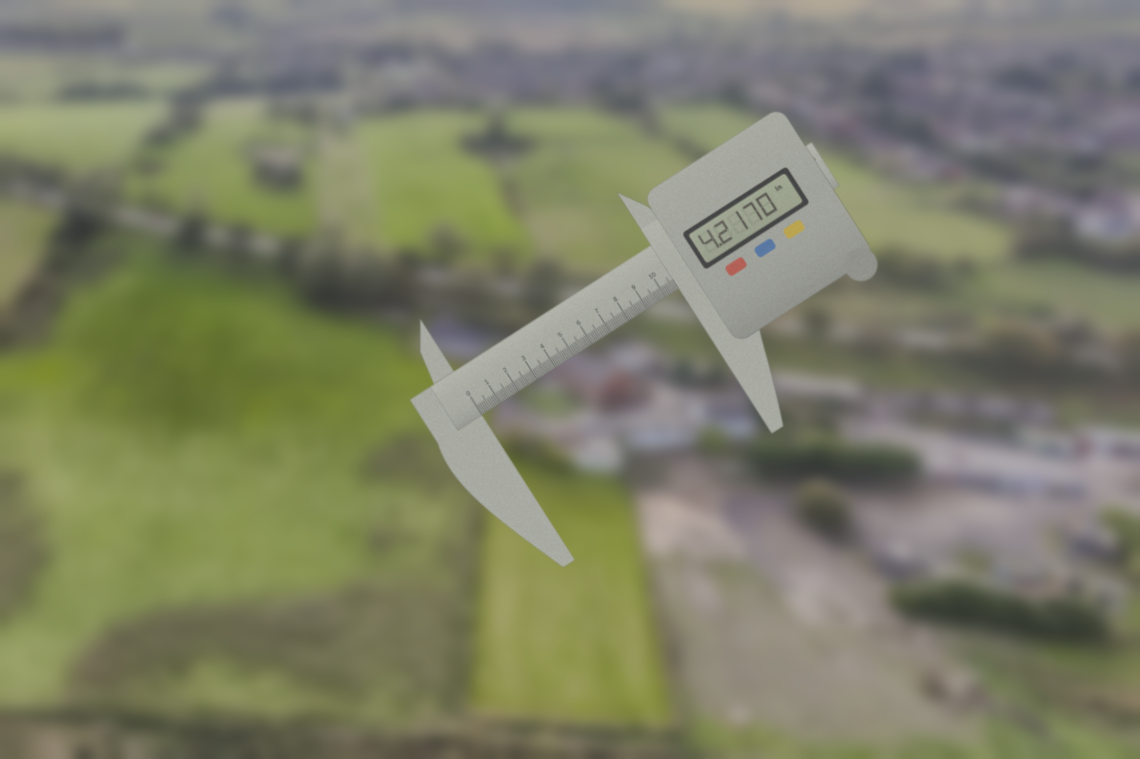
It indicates 4.2170 in
